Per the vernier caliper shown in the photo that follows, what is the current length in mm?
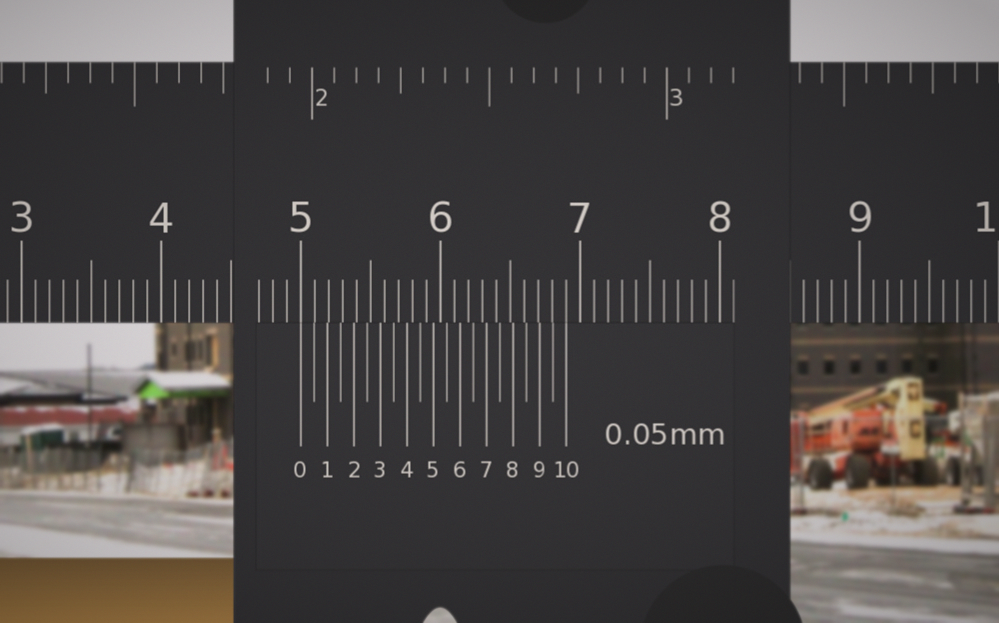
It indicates 50.0 mm
